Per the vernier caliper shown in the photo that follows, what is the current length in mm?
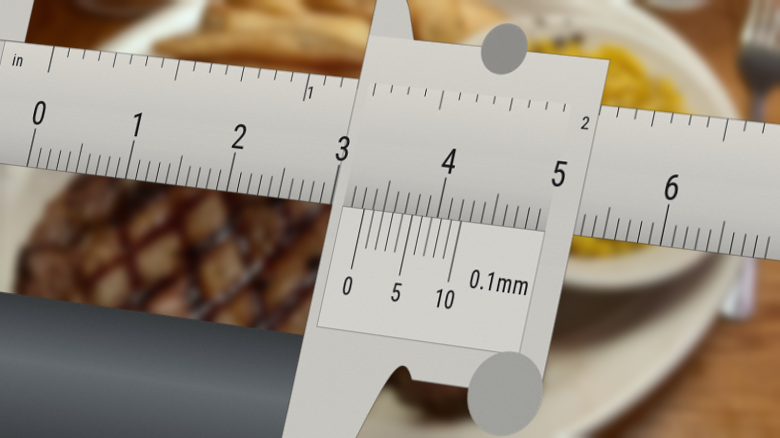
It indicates 33.2 mm
